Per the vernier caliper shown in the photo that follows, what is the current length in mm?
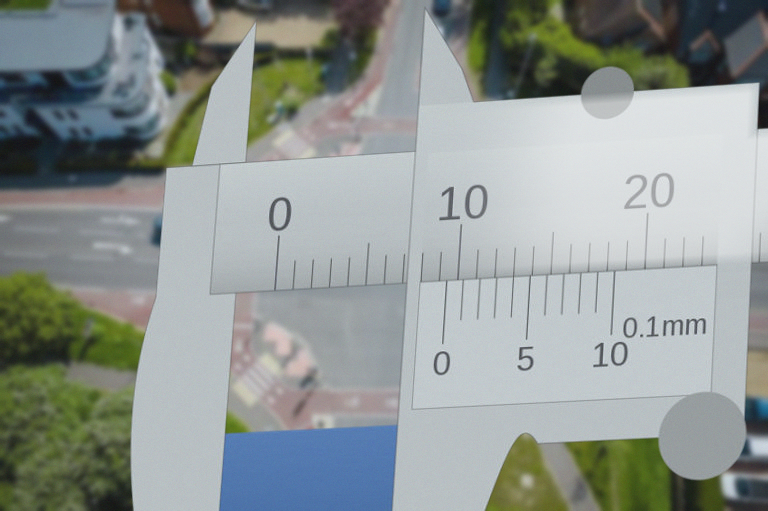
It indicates 9.4 mm
